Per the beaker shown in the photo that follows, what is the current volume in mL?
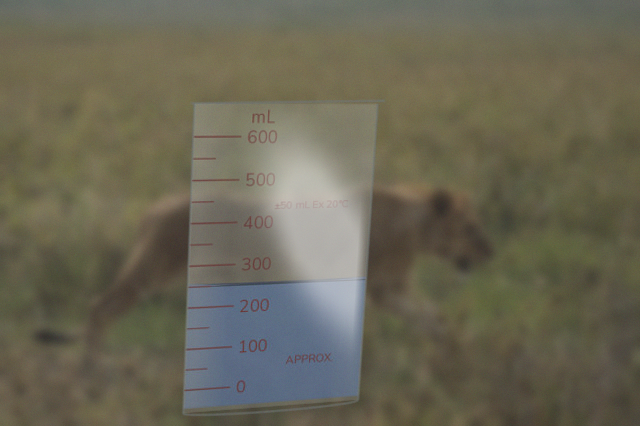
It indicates 250 mL
